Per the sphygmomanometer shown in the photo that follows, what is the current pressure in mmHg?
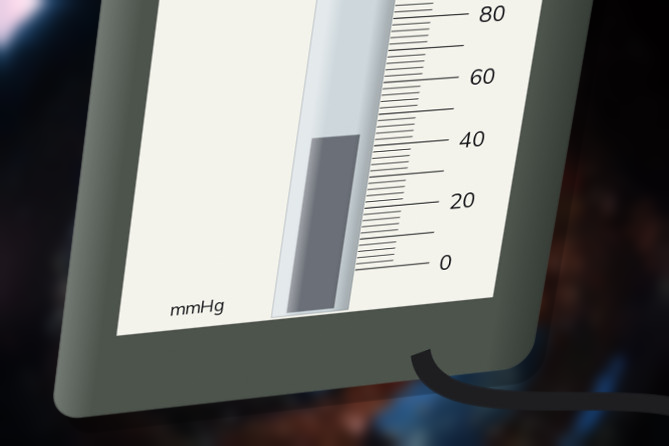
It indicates 44 mmHg
